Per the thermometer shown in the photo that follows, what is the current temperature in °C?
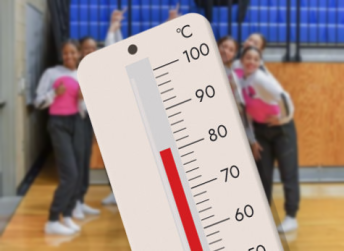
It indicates 81 °C
